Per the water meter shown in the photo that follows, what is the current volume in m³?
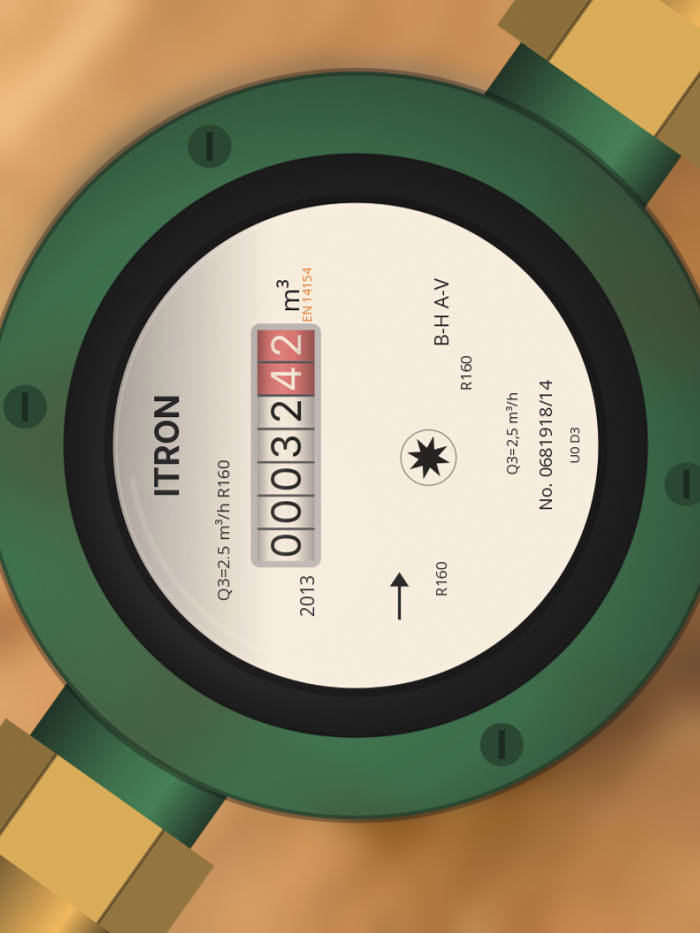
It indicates 32.42 m³
